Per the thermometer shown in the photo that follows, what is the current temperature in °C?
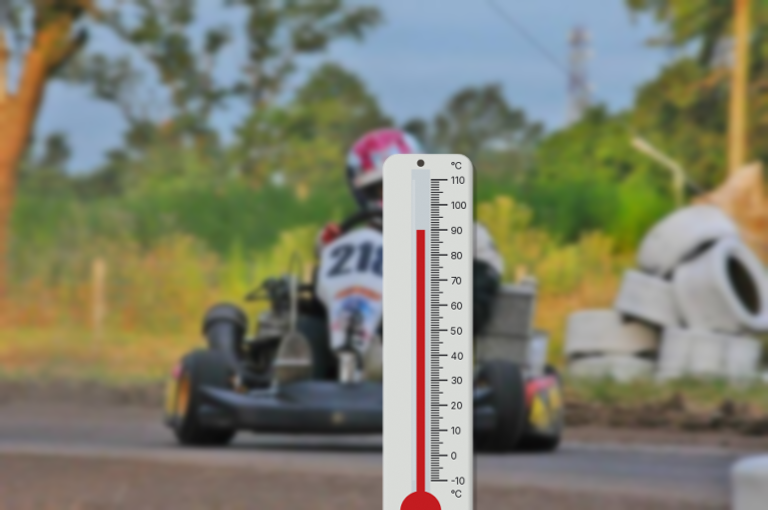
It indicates 90 °C
